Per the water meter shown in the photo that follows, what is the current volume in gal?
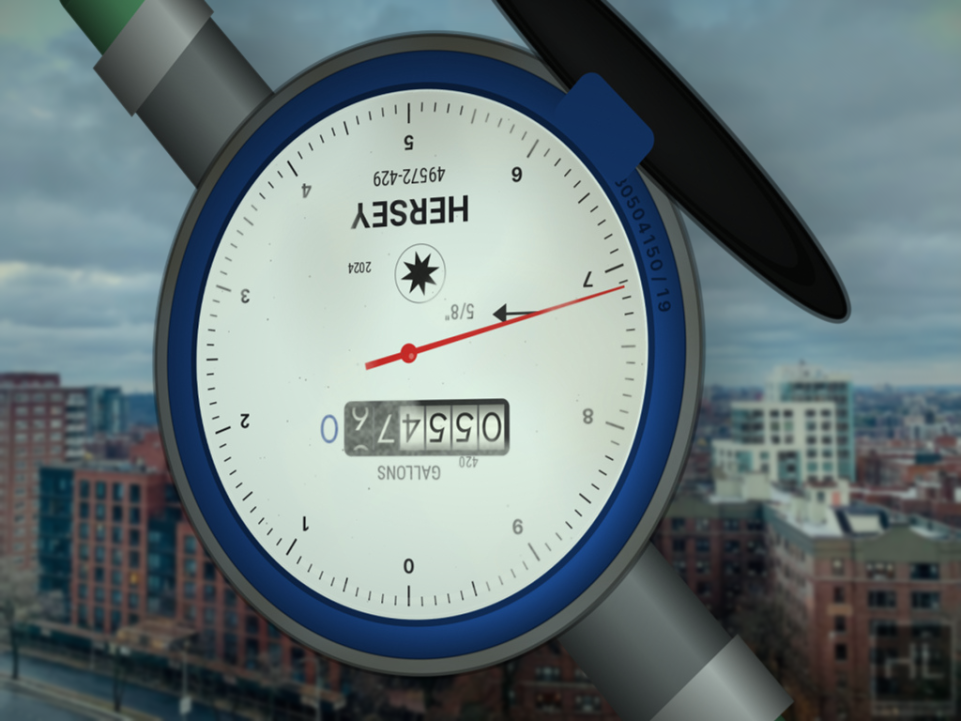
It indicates 554757.1 gal
